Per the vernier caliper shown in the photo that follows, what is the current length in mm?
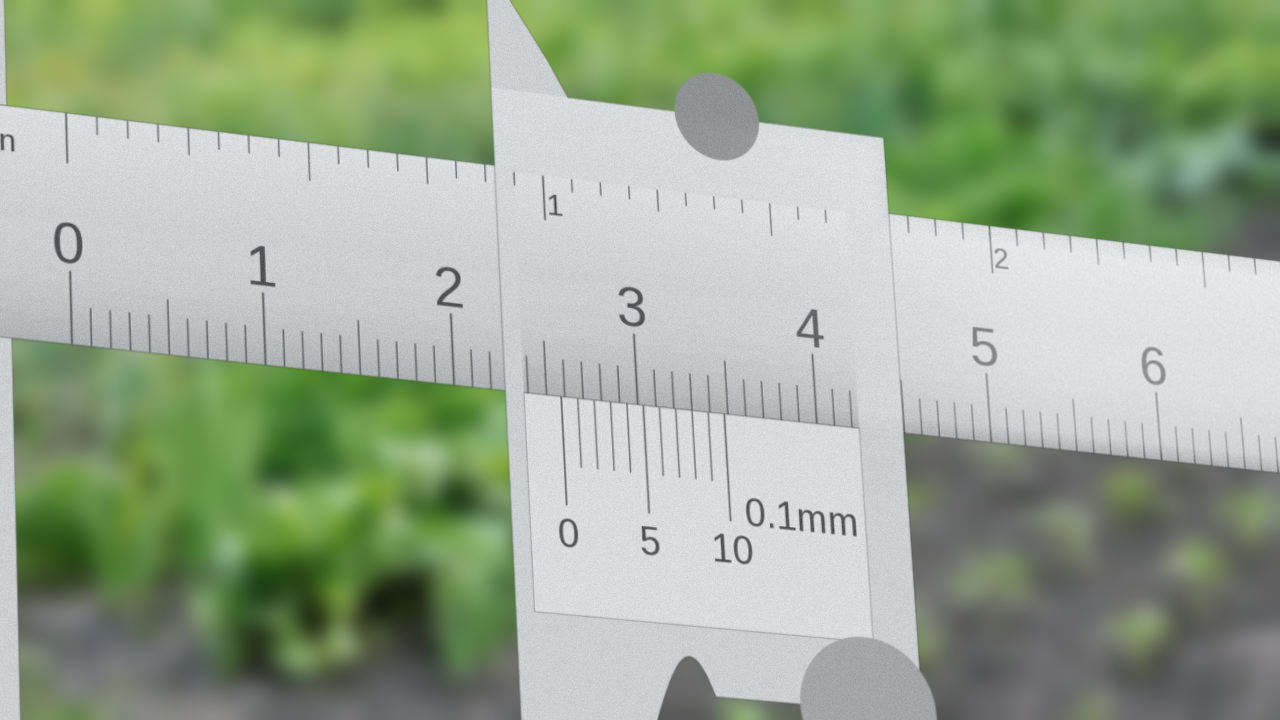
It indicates 25.8 mm
